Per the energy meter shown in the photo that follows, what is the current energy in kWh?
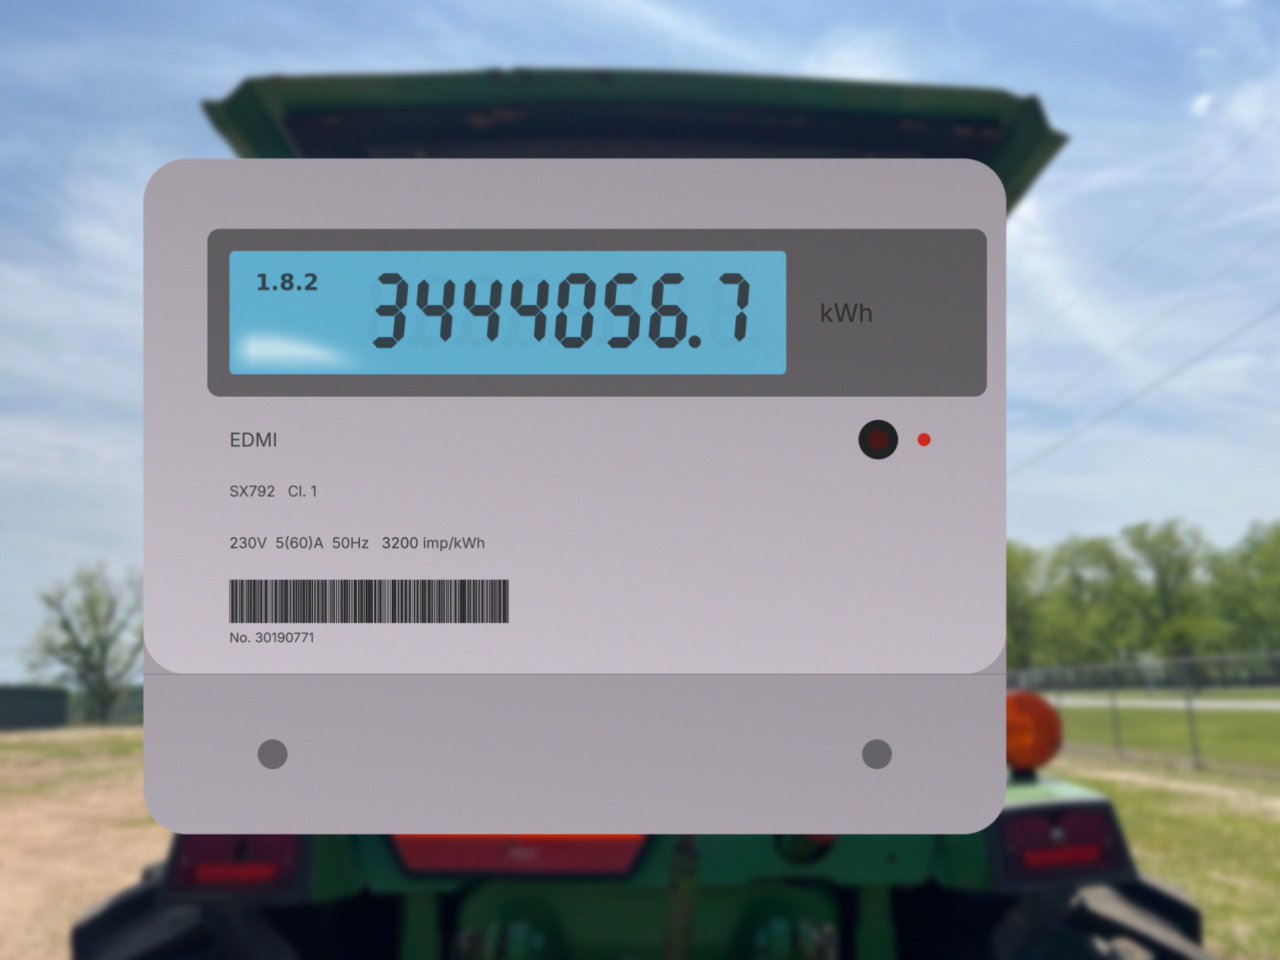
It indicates 3444056.7 kWh
